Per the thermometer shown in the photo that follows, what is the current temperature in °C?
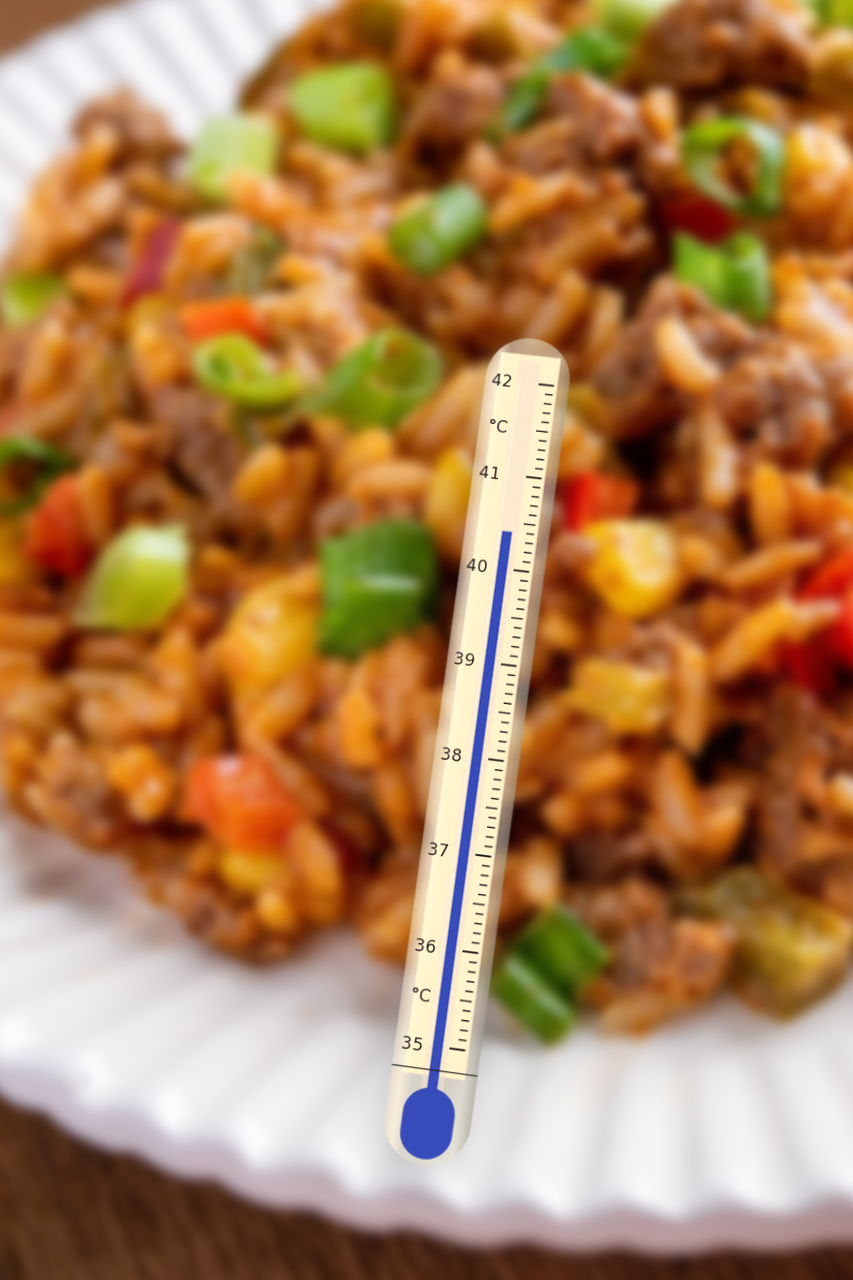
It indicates 40.4 °C
